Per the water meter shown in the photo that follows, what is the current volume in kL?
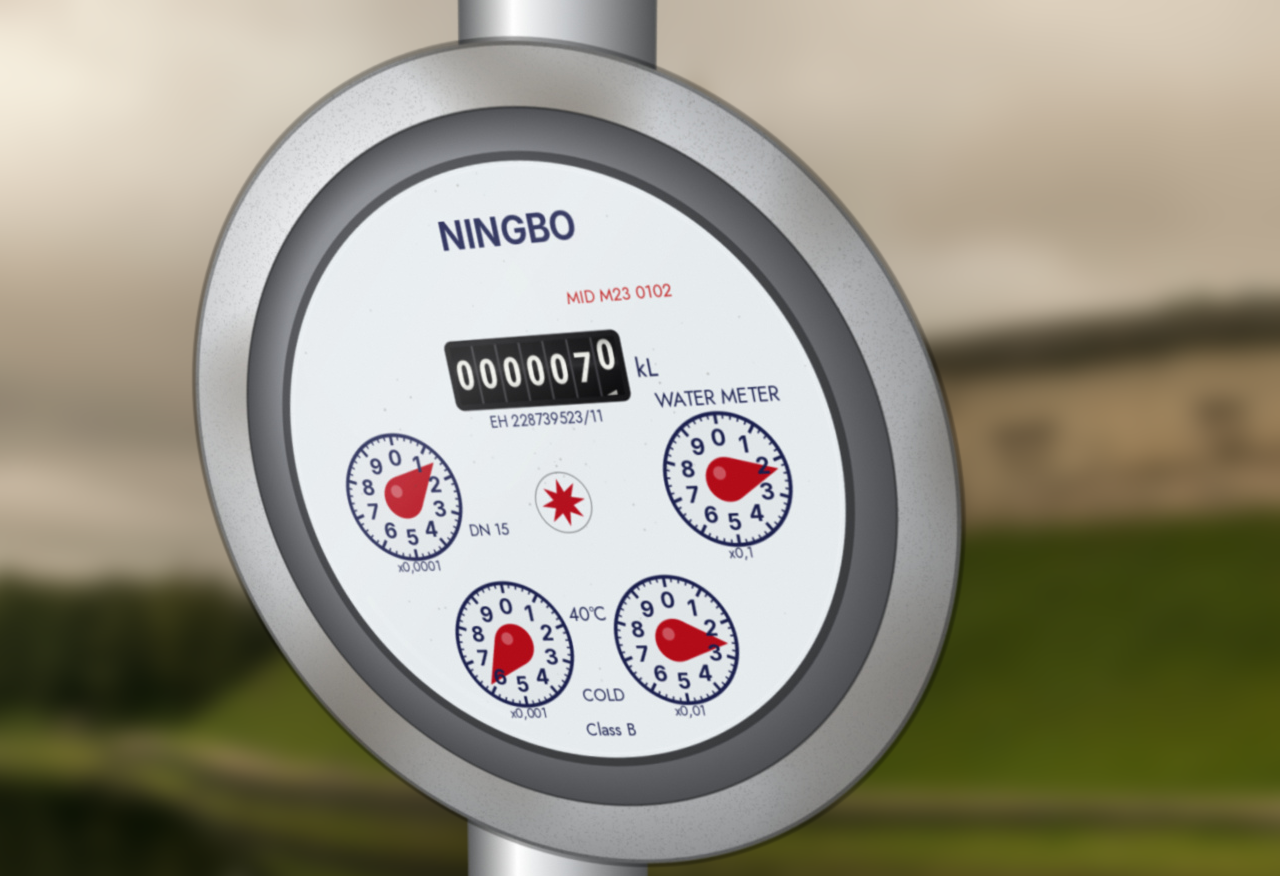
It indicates 70.2261 kL
